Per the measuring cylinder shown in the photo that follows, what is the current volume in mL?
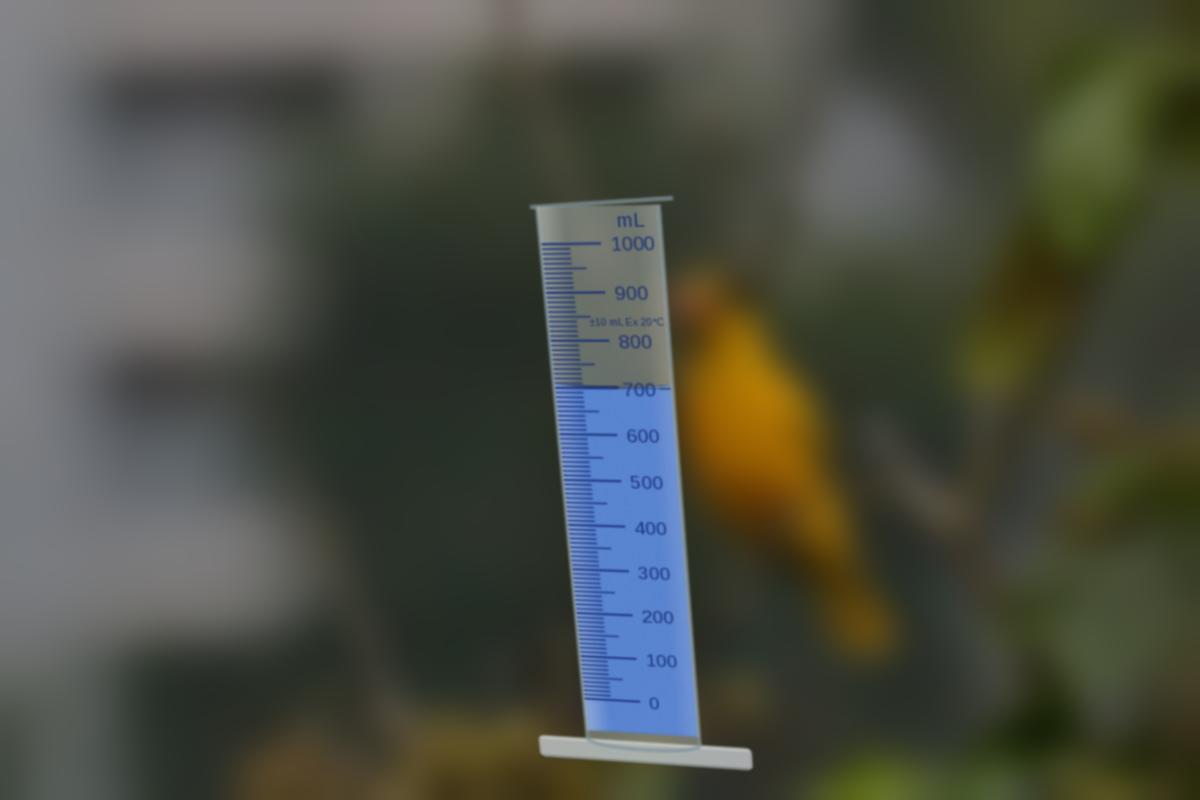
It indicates 700 mL
